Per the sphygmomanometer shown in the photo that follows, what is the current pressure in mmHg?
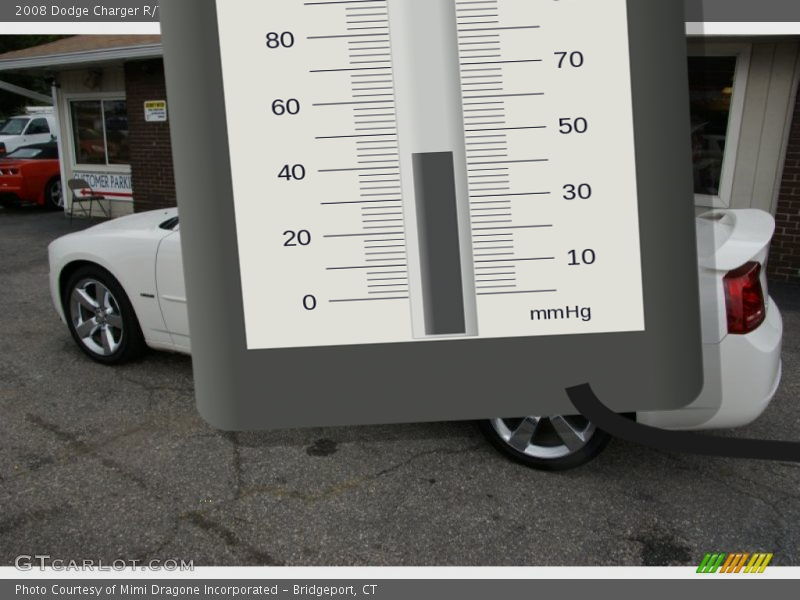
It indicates 44 mmHg
